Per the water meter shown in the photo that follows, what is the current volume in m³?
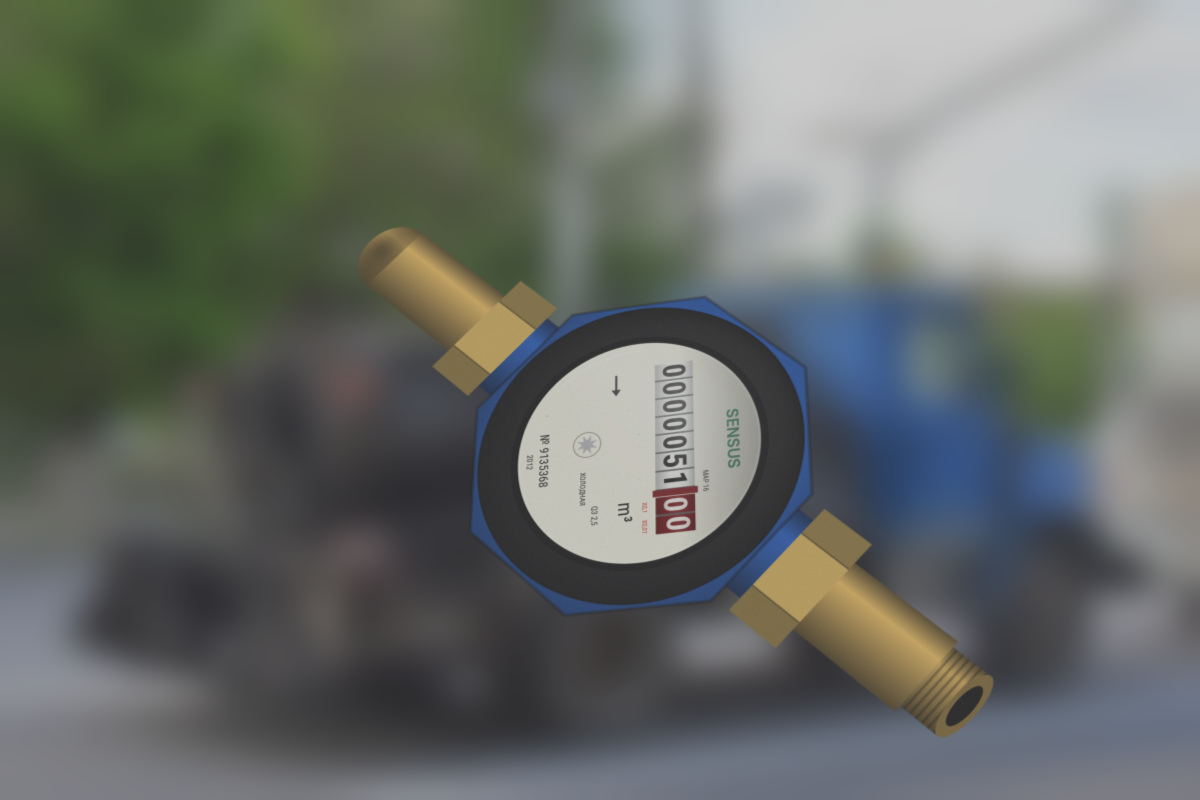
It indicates 51.00 m³
